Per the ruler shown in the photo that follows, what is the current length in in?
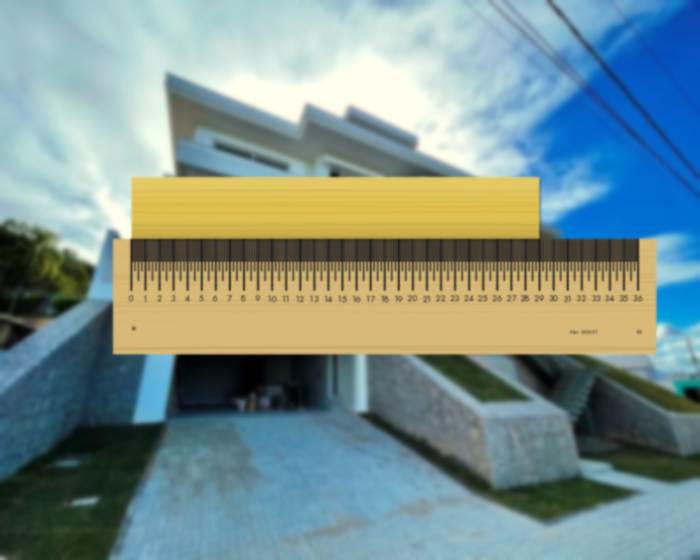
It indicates 29 in
